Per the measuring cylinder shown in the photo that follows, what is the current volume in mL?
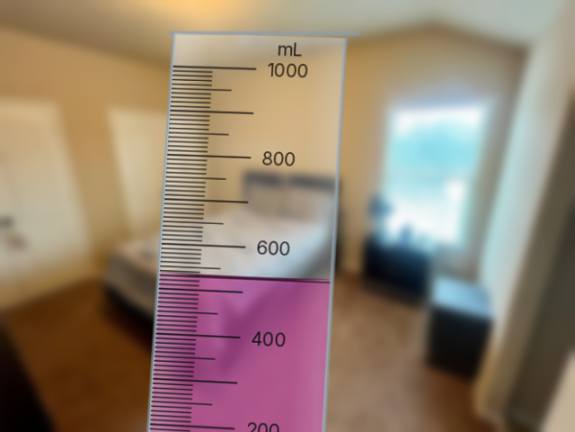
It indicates 530 mL
